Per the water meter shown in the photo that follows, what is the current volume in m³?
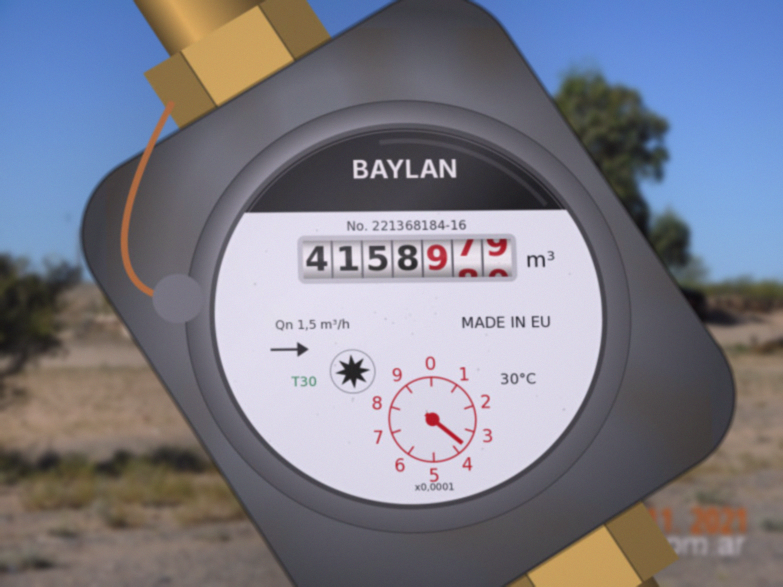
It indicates 4158.9793 m³
